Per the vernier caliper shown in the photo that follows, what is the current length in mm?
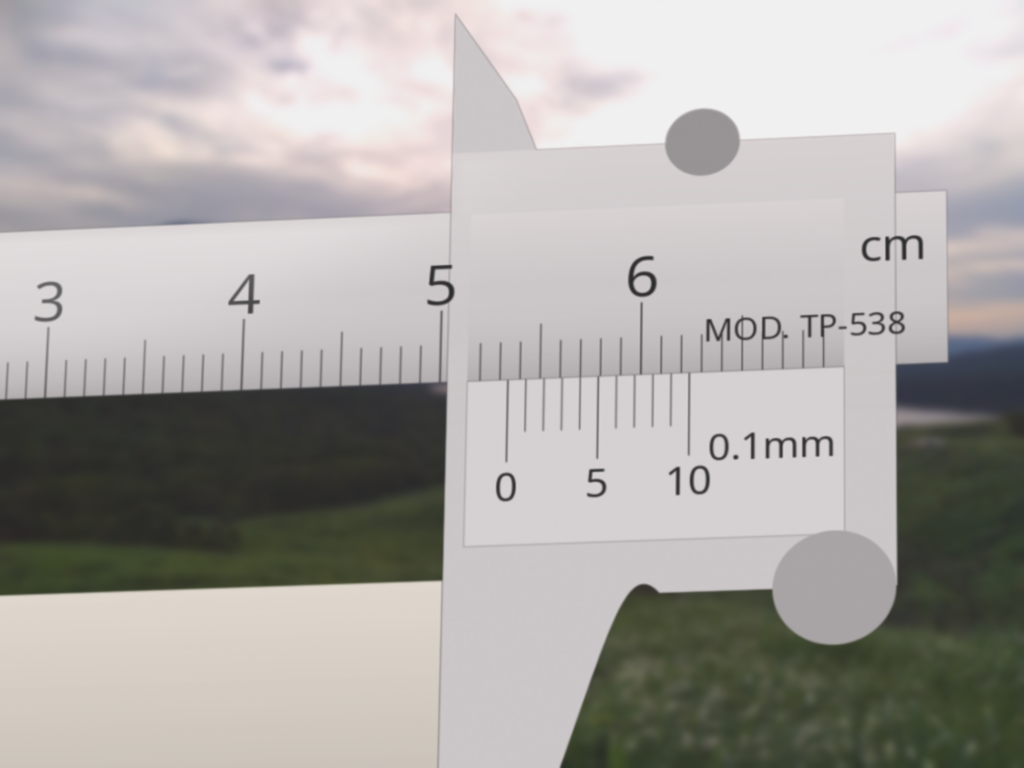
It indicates 53.4 mm
